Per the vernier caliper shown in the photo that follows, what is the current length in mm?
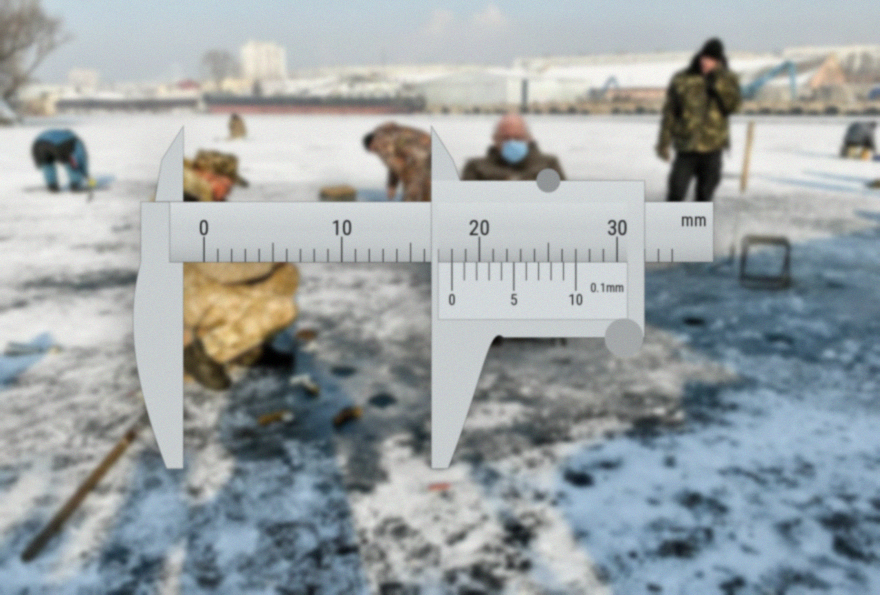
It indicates 18.0 mm
